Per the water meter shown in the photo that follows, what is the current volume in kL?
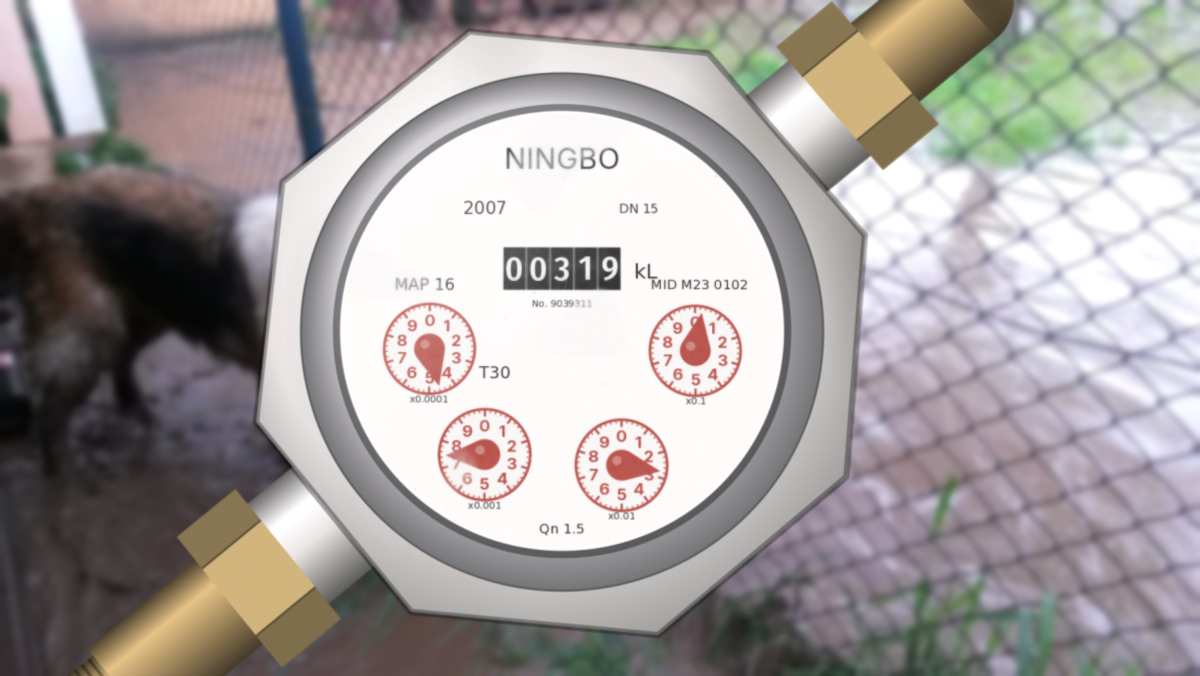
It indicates 319.0274 kL
